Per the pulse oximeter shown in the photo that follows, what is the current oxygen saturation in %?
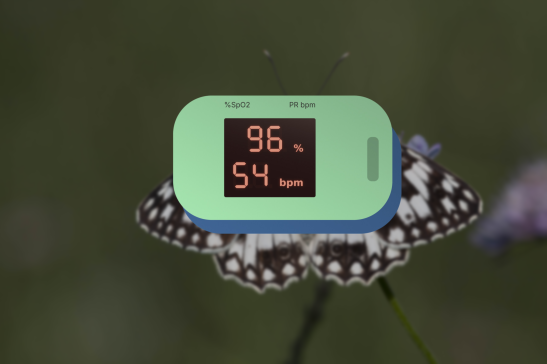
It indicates 96 %
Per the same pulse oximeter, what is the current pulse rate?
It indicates 54 bpm
